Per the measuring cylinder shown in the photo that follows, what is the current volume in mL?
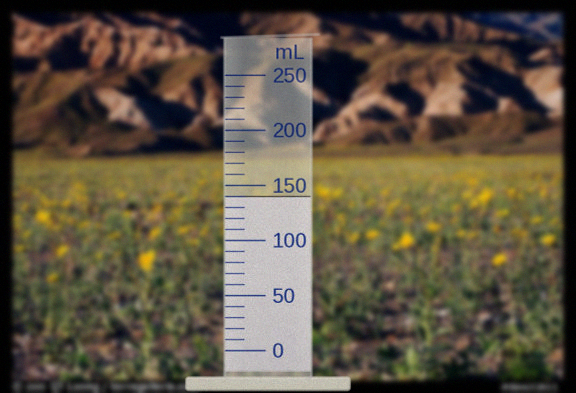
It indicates 140 mL
